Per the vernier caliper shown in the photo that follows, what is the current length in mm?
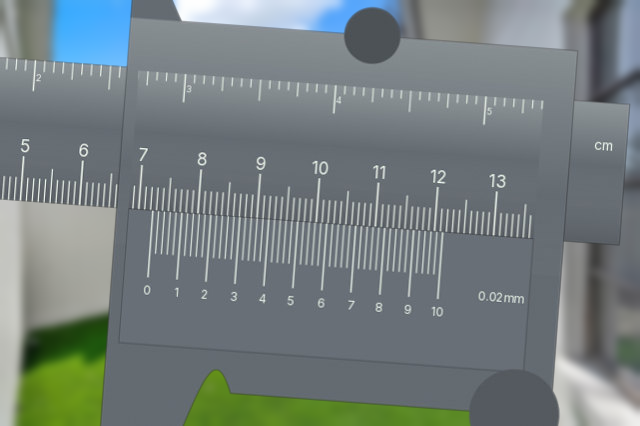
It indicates 72.4 mm
